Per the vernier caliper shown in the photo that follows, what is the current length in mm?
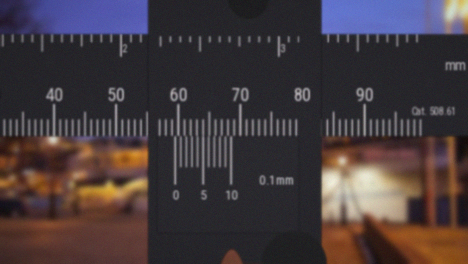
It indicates 59.5 mm
